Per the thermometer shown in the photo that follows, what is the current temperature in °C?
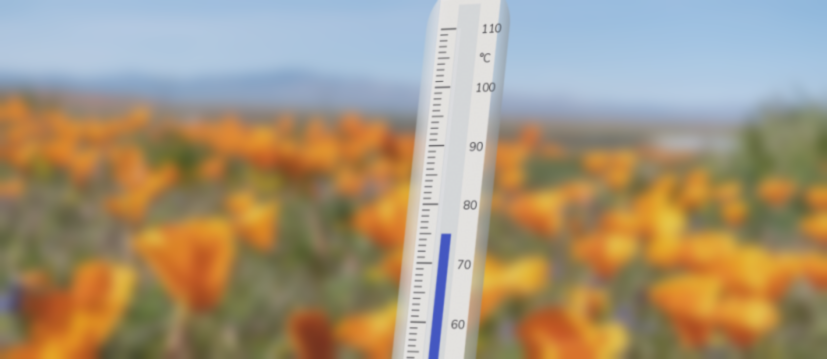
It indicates 75 °C
